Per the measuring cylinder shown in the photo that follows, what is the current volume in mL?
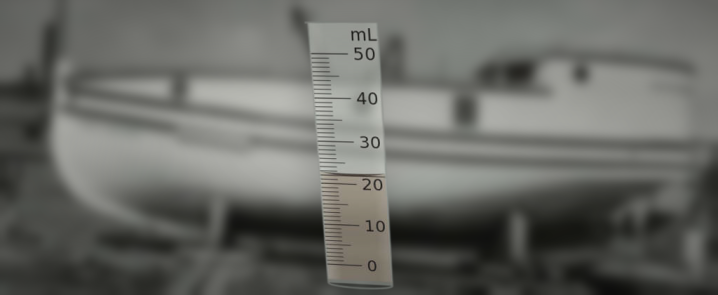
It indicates 22 mL
